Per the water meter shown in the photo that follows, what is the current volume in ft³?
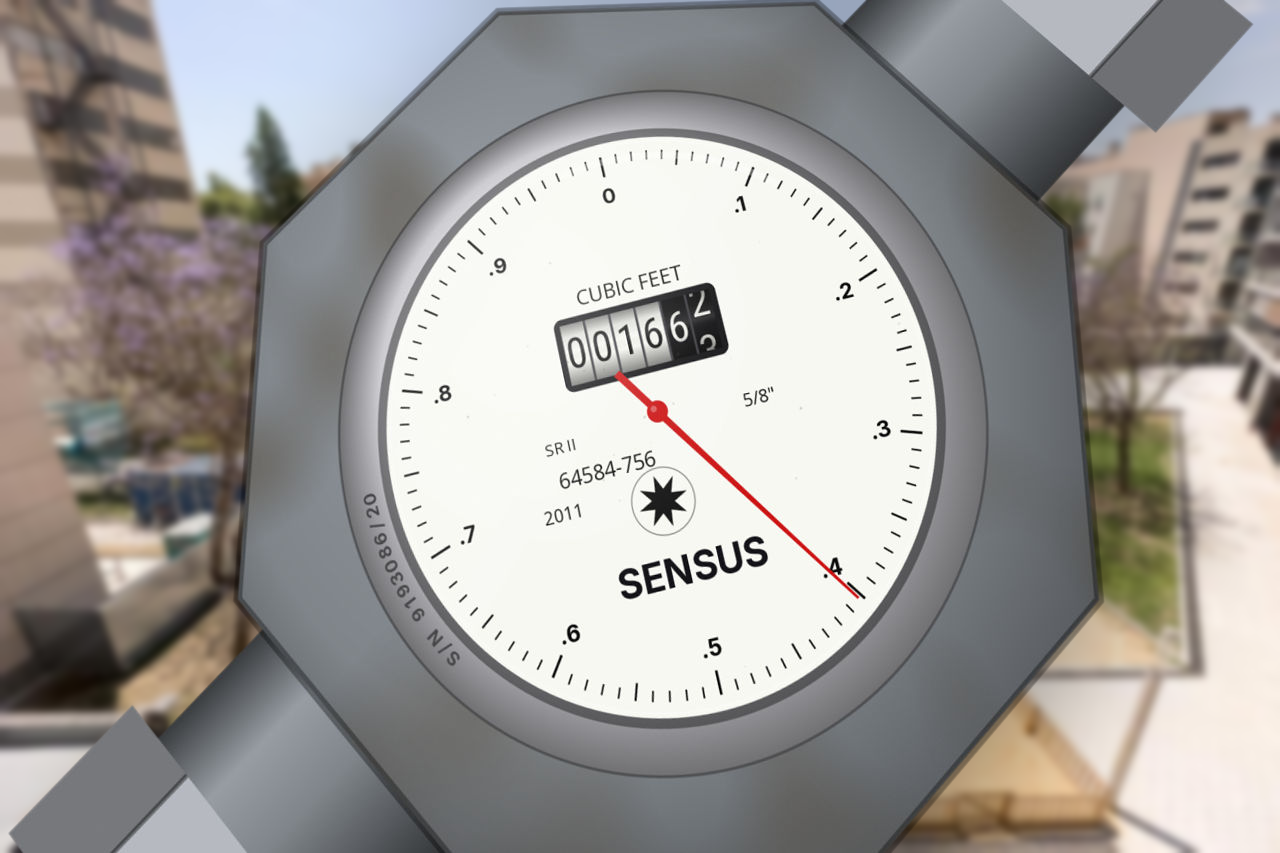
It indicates 1662.40 ft³
